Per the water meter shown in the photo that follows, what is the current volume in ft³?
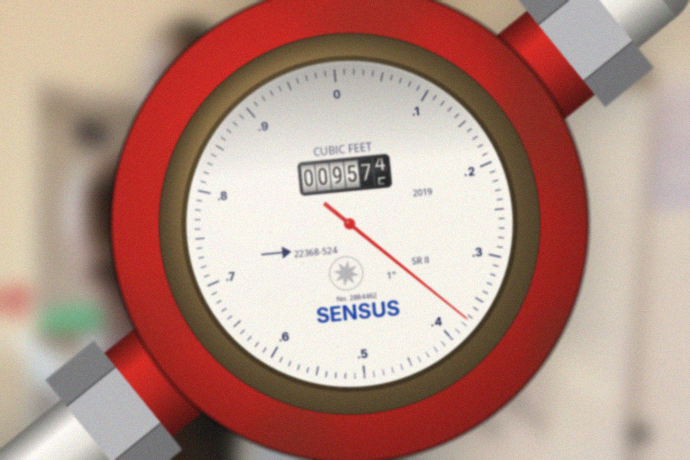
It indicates 9574.37 ft³
